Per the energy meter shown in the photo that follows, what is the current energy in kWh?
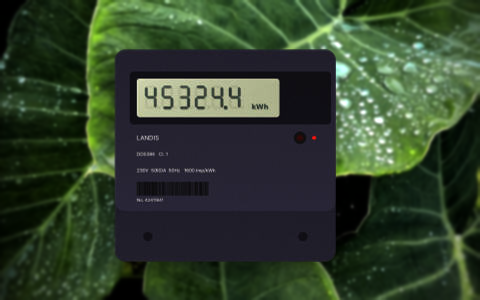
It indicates 45324.4 kWh
